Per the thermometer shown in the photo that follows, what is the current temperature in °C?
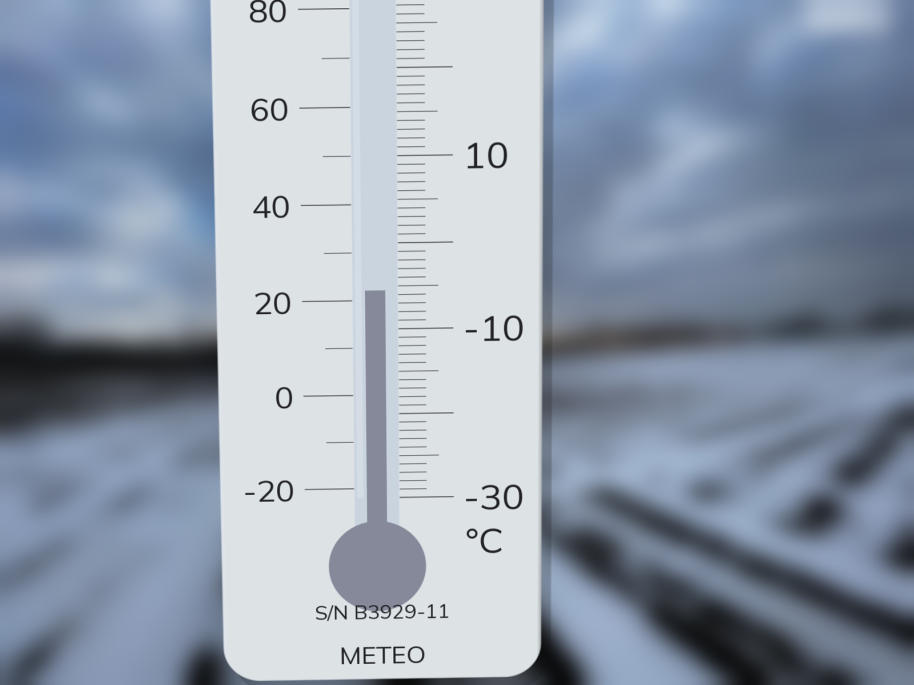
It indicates -5.5 °C
